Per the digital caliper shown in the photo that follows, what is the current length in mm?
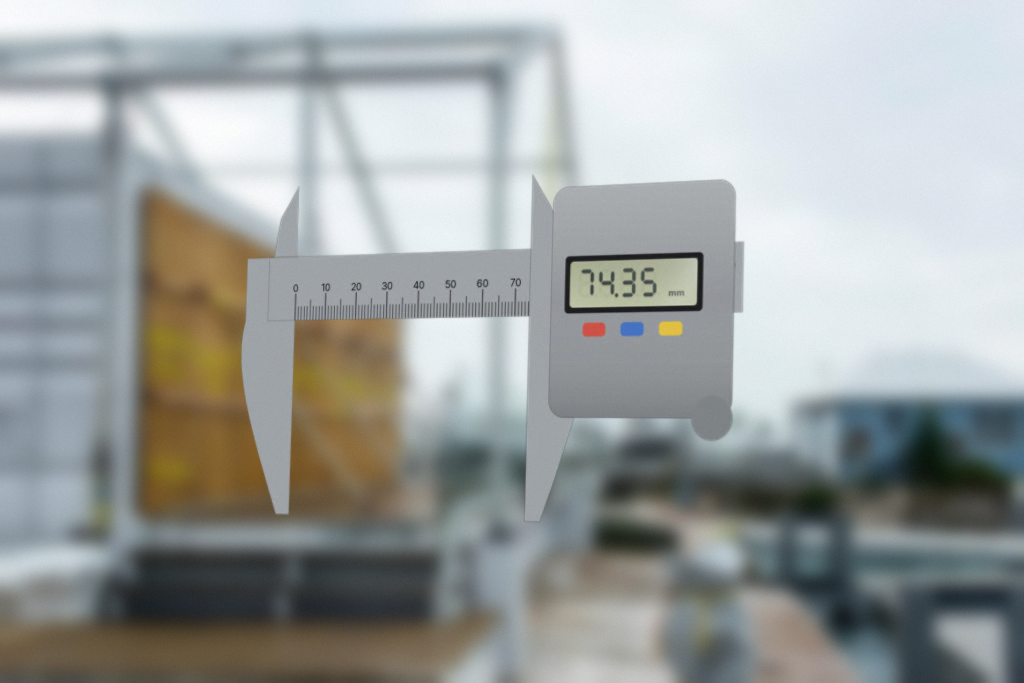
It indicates 74.35 mm
